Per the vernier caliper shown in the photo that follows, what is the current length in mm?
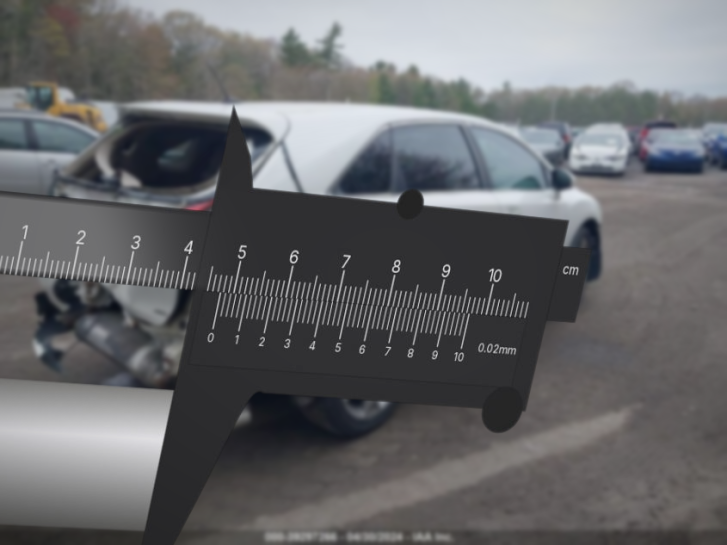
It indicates 47.5 mm
